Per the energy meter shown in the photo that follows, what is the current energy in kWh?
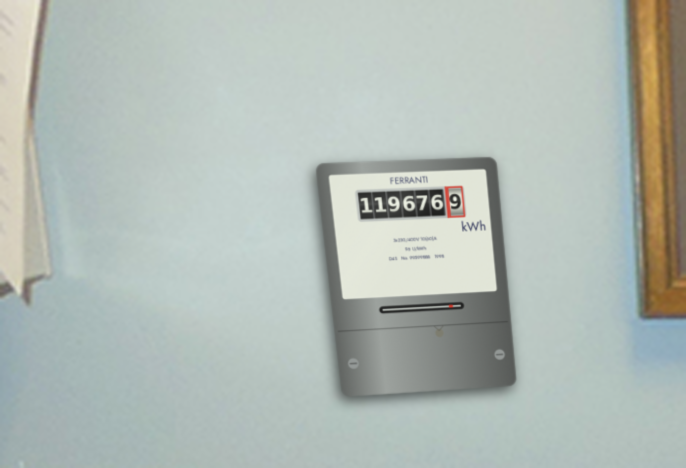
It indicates 119676.9 kWh
